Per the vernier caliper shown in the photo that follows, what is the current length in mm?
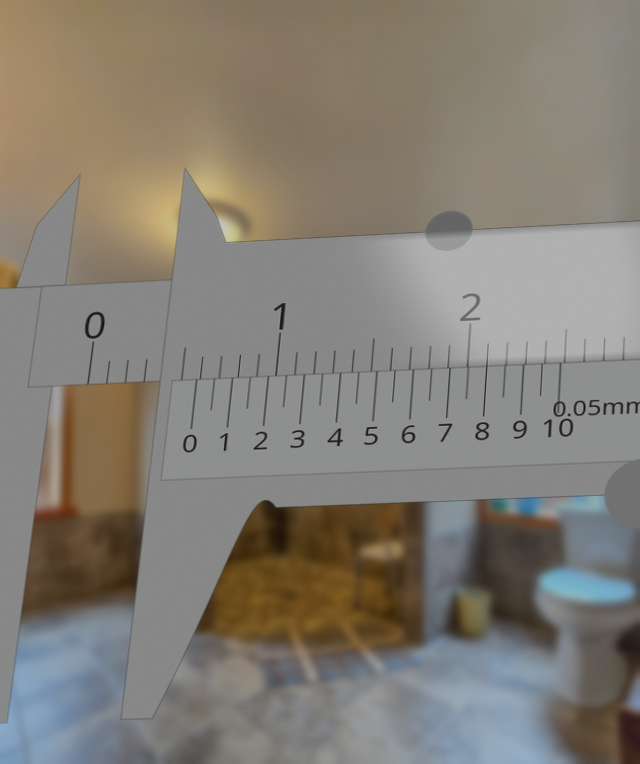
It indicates 5.8 mm
